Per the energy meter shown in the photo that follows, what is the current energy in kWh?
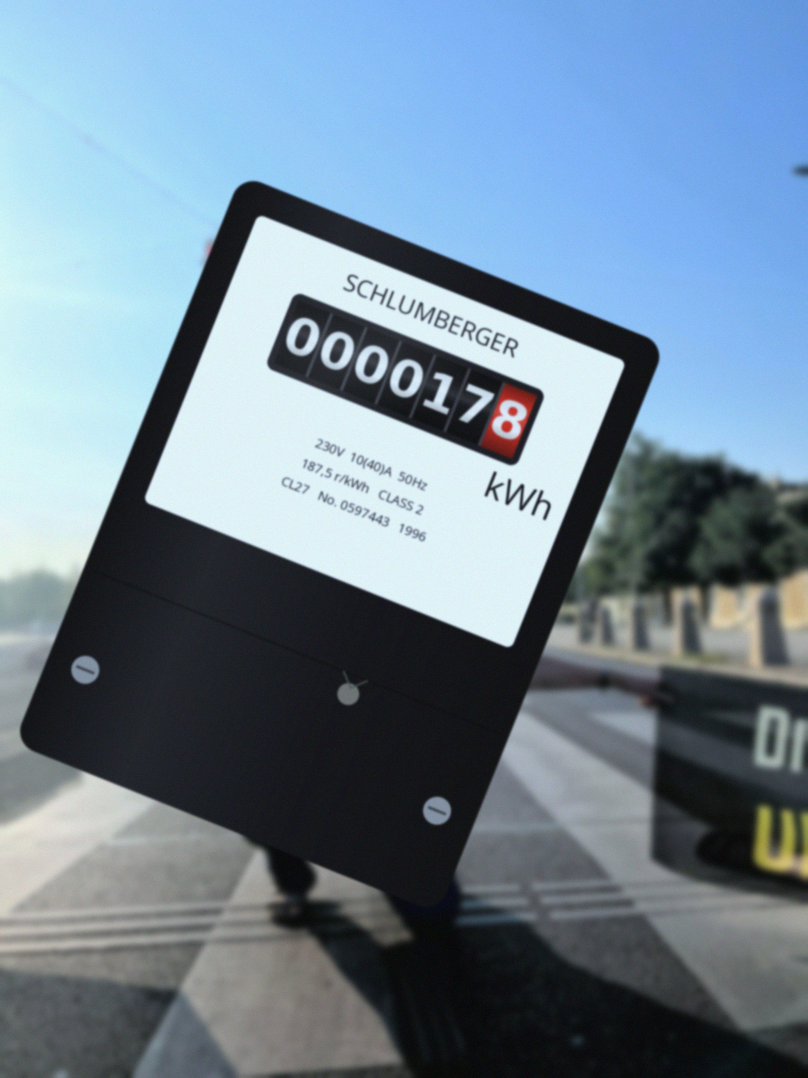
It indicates 17.8 kWh
